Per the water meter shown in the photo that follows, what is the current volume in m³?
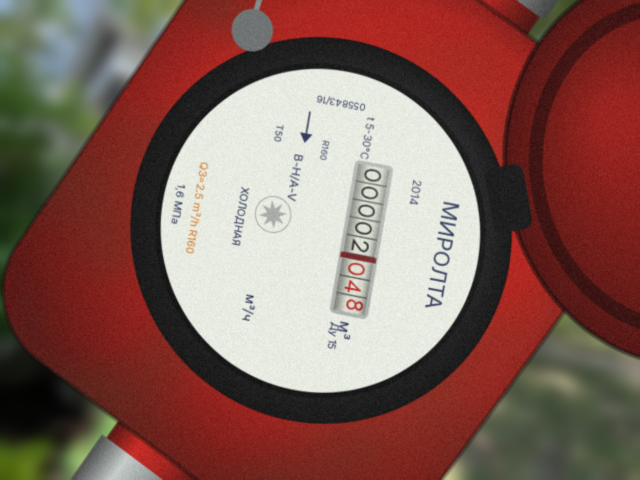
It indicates 2.048 m³
